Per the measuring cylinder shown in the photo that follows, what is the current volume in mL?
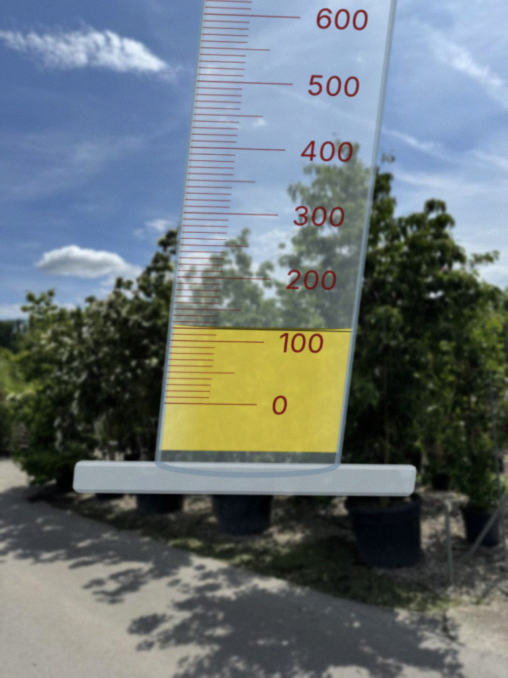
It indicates 120 mL
